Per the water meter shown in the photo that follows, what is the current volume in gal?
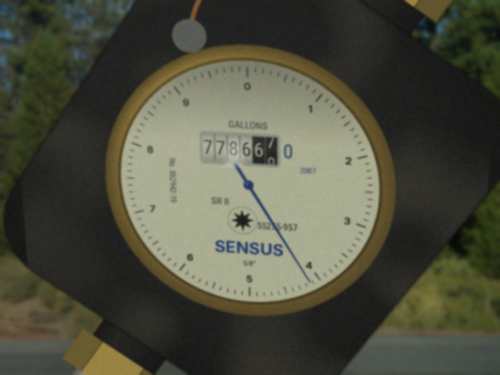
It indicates 7786674.1 gal
